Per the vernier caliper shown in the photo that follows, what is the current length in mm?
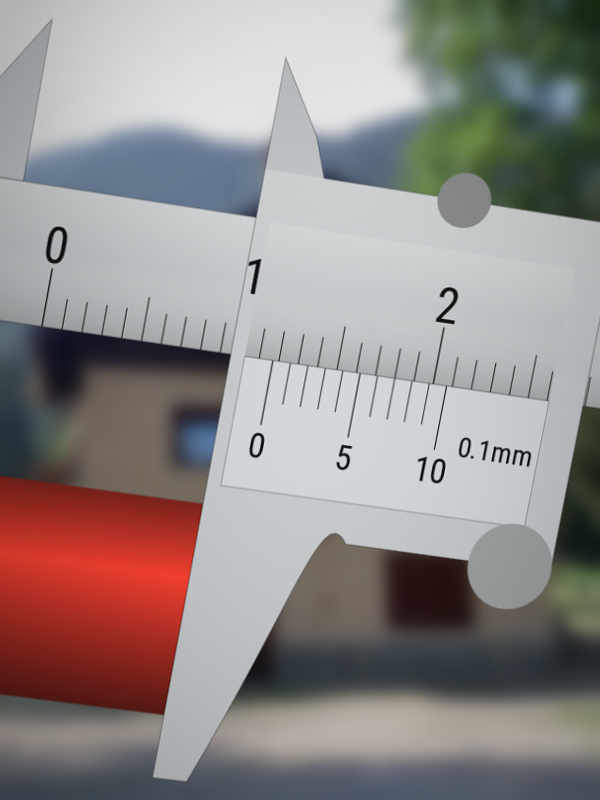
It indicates 11.7 mm
